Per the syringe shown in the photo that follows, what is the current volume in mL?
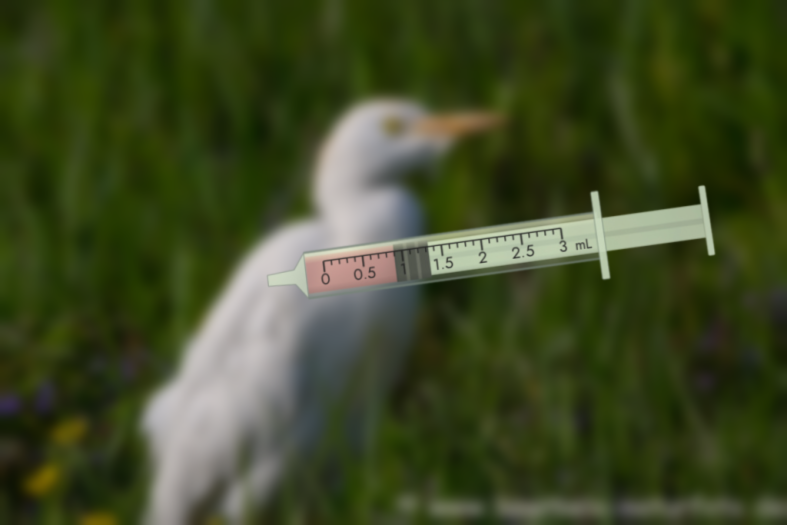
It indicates 0.9 mL
